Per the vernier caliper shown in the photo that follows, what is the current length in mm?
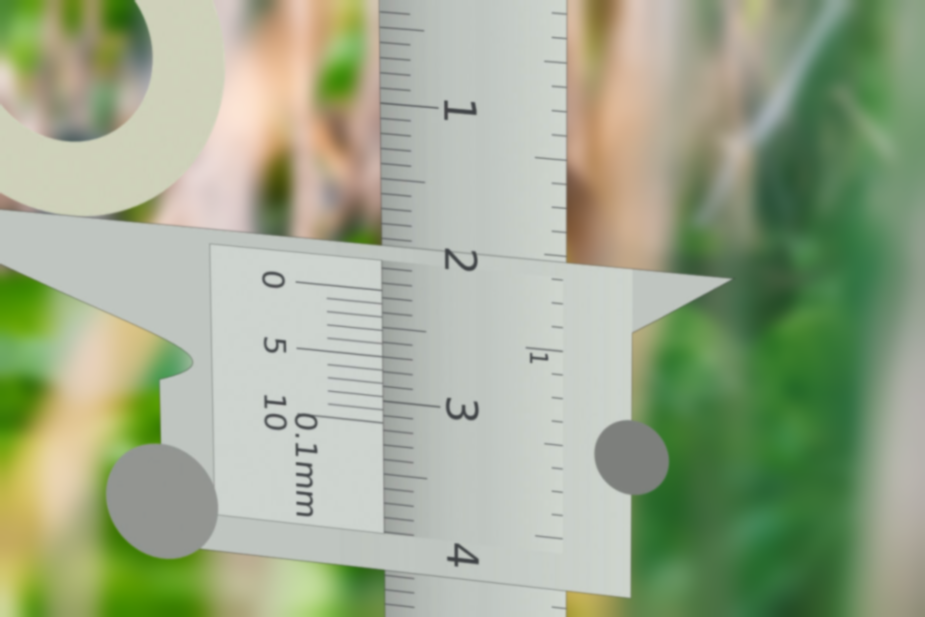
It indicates 22.5 mm
